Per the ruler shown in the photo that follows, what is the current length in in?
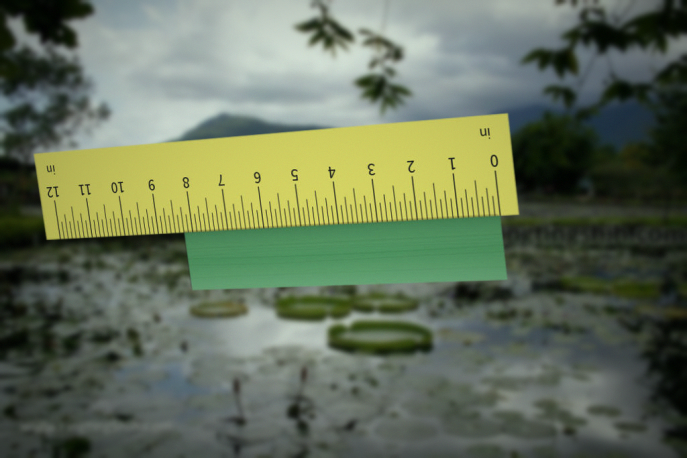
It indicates 8.25 in
